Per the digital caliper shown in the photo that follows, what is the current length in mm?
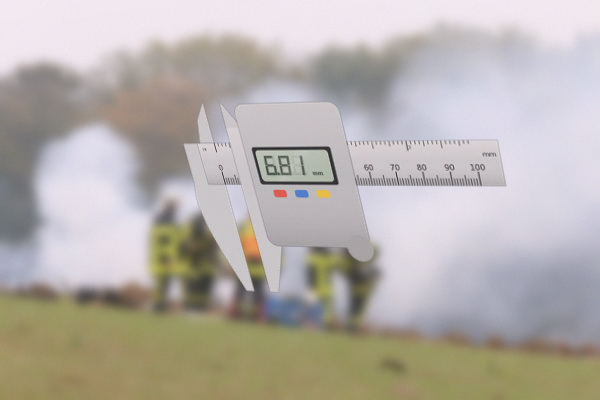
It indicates 6.81 mm
